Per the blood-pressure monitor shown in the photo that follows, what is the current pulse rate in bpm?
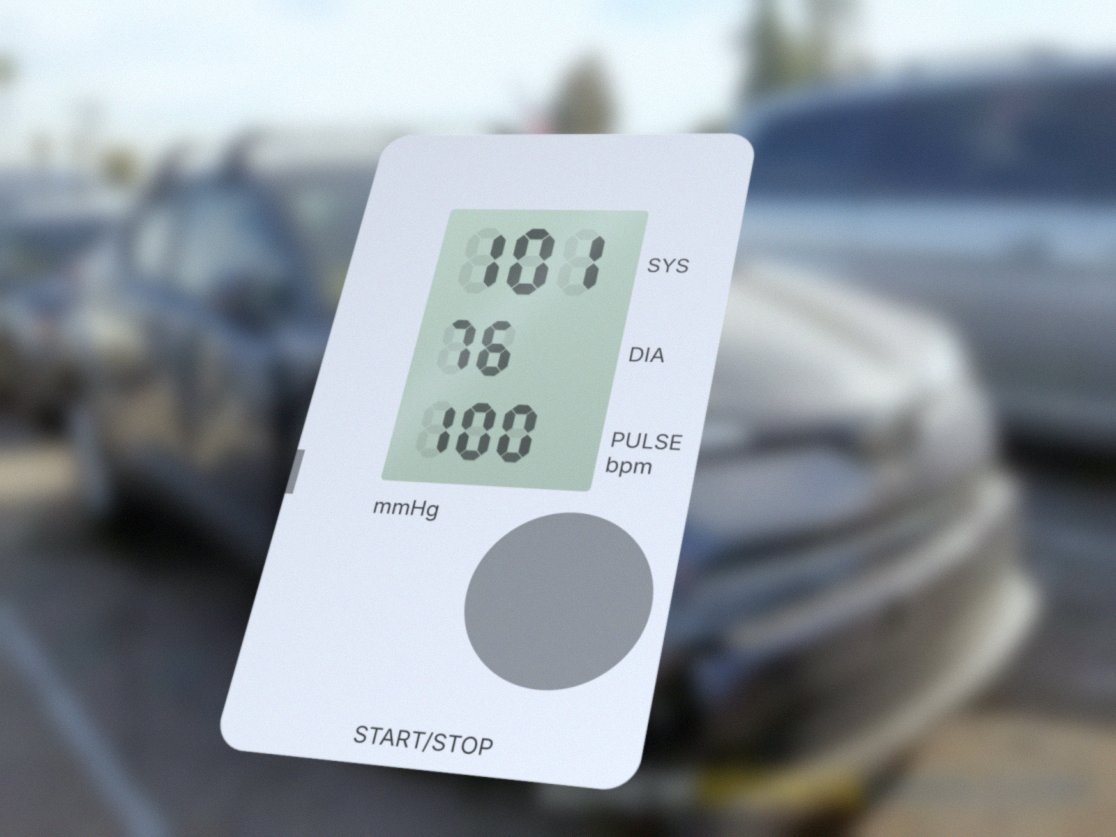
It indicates 100 bpm
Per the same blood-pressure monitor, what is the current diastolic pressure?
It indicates 76 mmHg
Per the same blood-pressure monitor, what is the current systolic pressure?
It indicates 101 mmHg
